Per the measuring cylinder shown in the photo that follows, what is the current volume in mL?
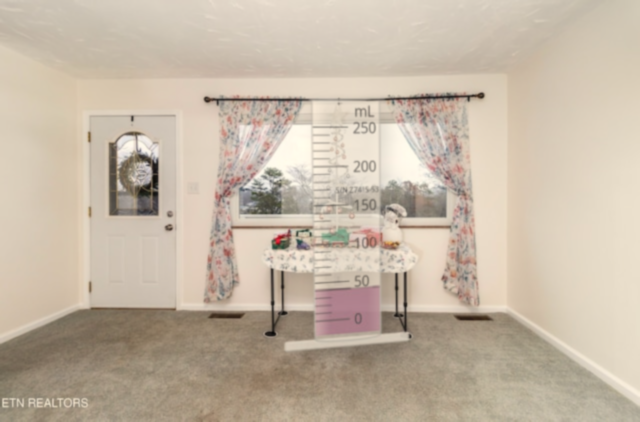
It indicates 40 mL
